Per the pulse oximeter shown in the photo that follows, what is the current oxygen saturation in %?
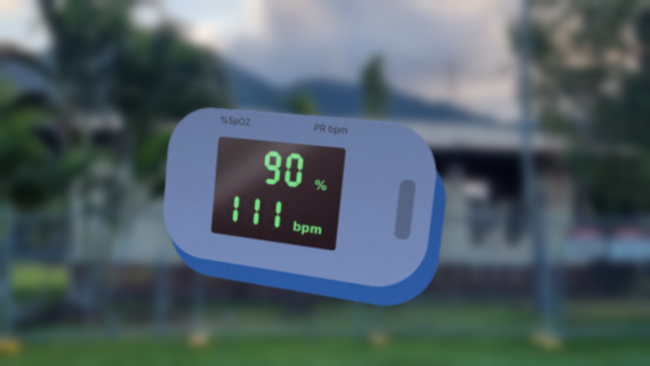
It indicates 90 %
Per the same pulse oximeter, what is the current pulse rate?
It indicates 111 bpm
